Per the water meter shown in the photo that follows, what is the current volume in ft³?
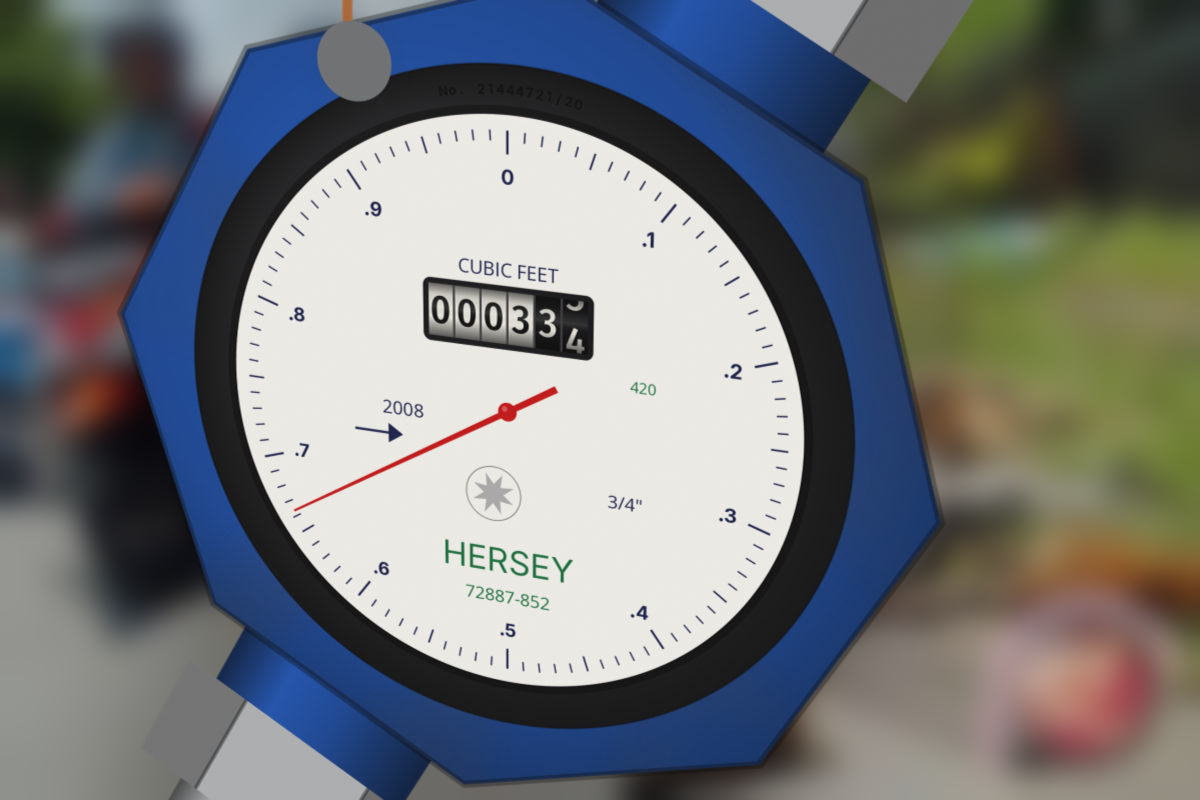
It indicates 333.66 ft³
